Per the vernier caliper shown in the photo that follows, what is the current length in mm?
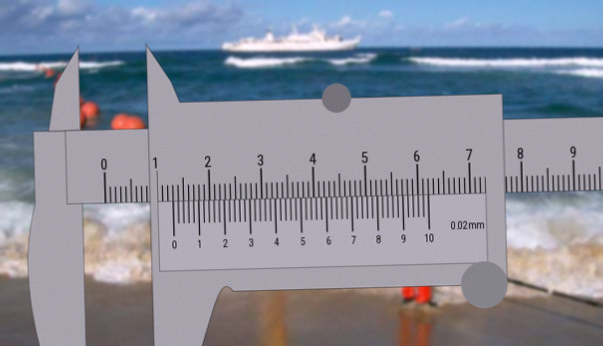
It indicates 13.0 mm
